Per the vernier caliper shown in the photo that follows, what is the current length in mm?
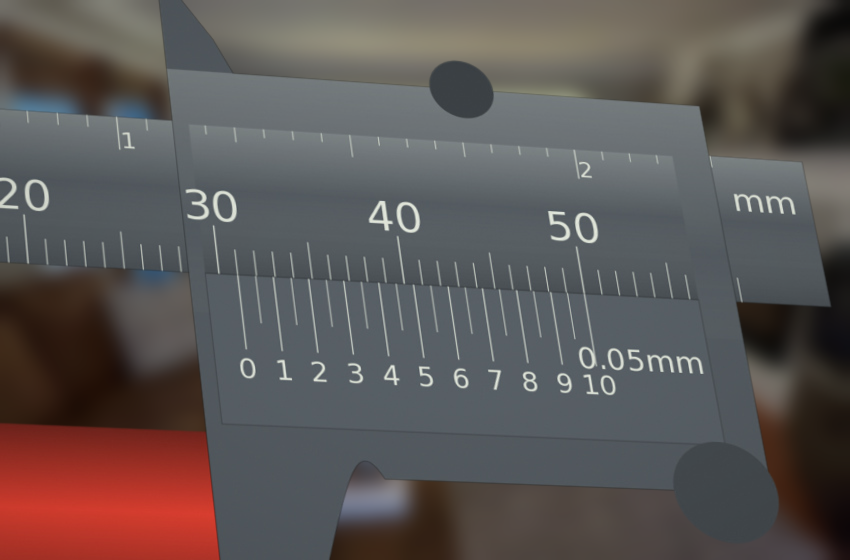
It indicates 31.0 mm
